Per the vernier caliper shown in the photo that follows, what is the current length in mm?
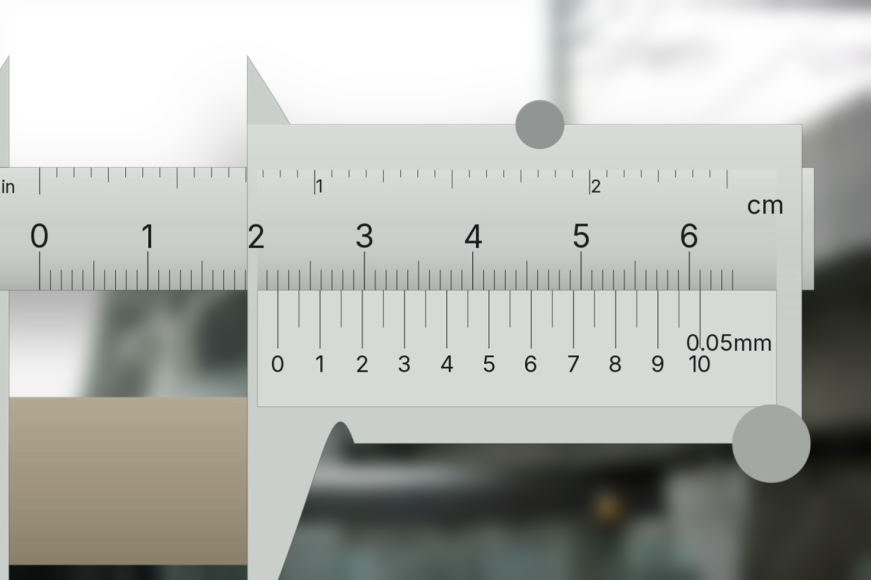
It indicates 22.0 mm
